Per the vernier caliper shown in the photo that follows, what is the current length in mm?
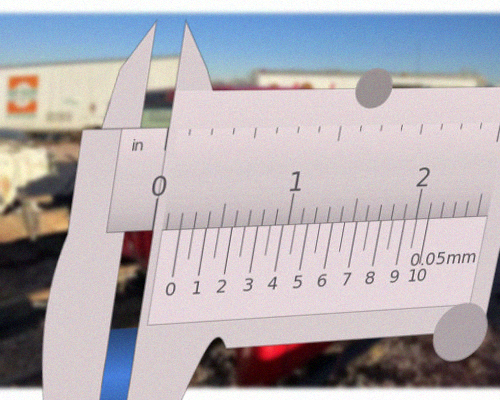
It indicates 2.0 mm
